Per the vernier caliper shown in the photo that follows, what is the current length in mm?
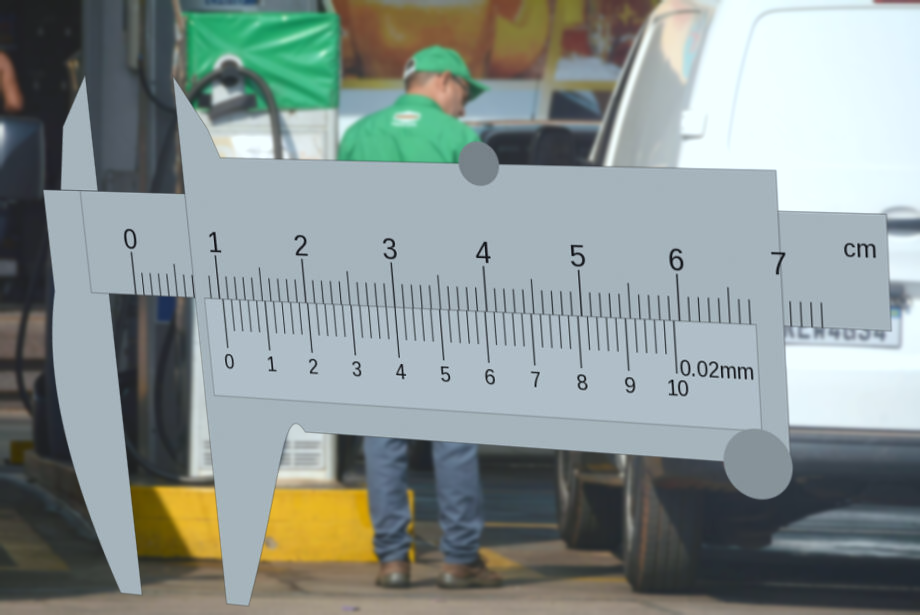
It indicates 10.4 mm
